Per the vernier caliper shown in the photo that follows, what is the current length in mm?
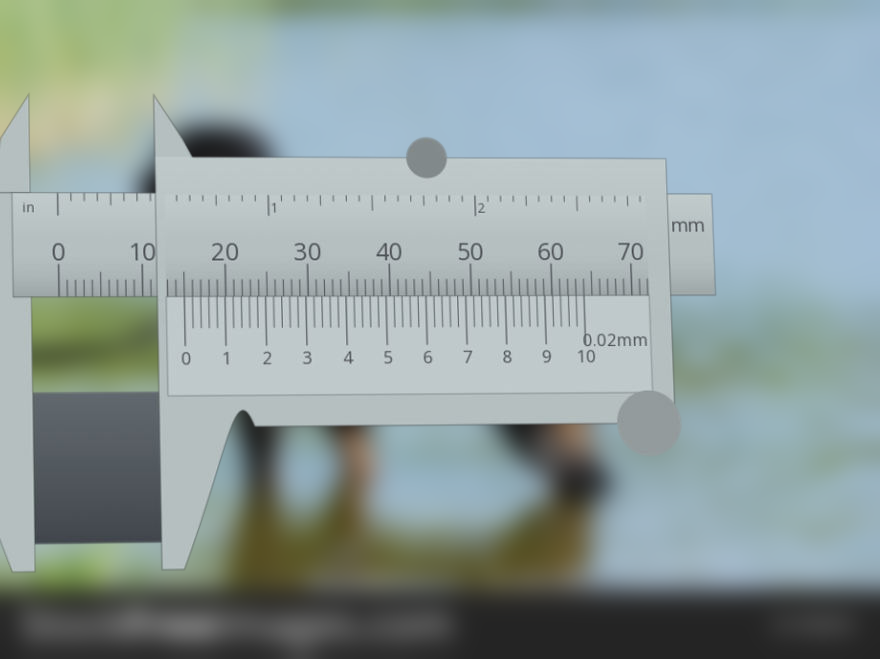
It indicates 15.0 mm
